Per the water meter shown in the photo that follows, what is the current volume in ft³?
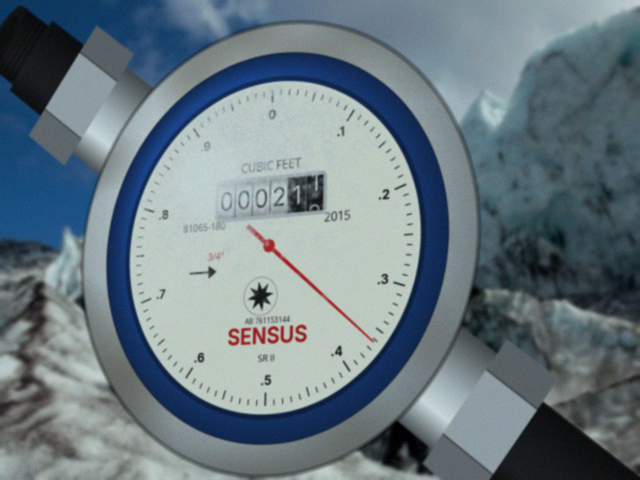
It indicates 211.36 ft³
